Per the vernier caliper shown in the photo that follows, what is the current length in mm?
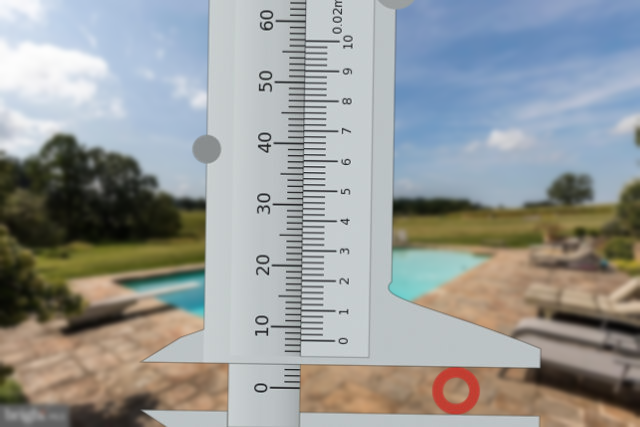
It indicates 7.8 mm
